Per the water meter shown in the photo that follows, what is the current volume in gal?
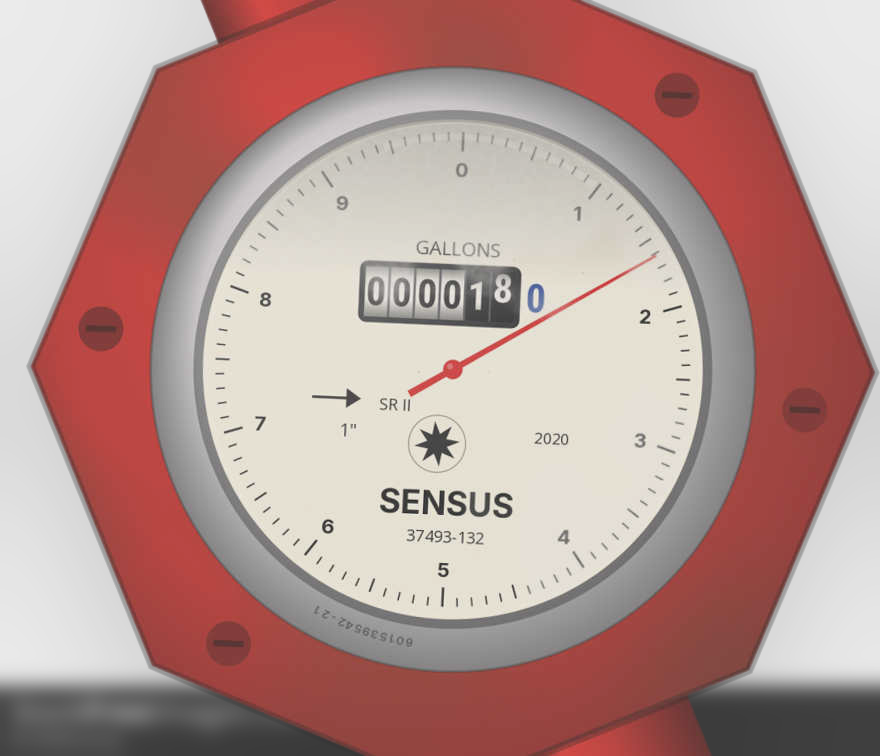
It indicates 181.6 gal
